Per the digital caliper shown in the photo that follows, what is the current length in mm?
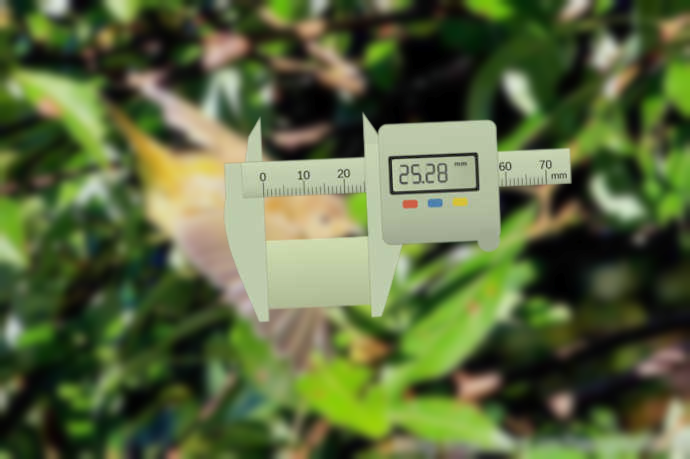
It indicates 25.28 mm
